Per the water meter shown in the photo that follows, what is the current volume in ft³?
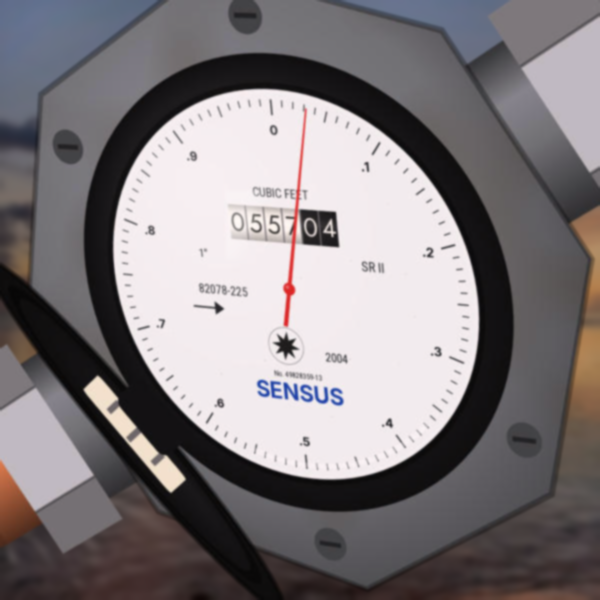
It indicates 55704.03 ft³
